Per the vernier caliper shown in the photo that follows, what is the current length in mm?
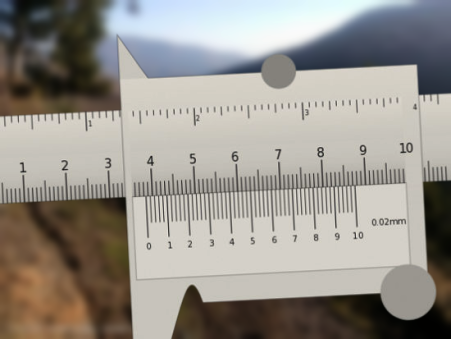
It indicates 38.5 mm
